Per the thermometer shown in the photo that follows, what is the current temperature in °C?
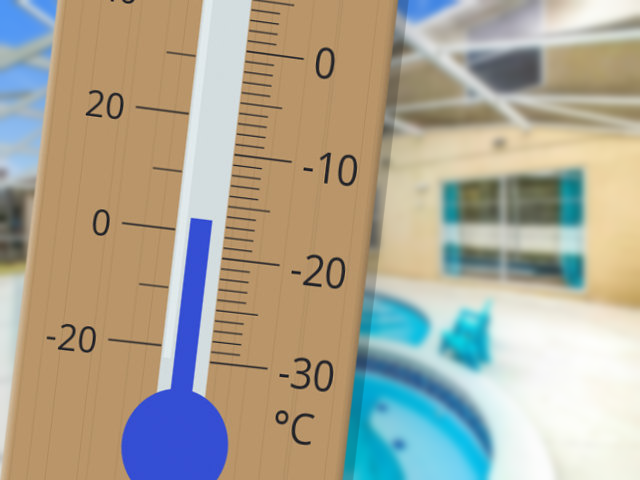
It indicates -16.5 °C
